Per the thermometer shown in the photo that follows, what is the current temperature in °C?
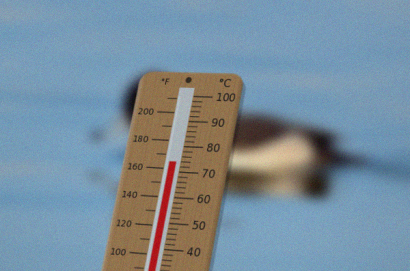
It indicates 74 °C
